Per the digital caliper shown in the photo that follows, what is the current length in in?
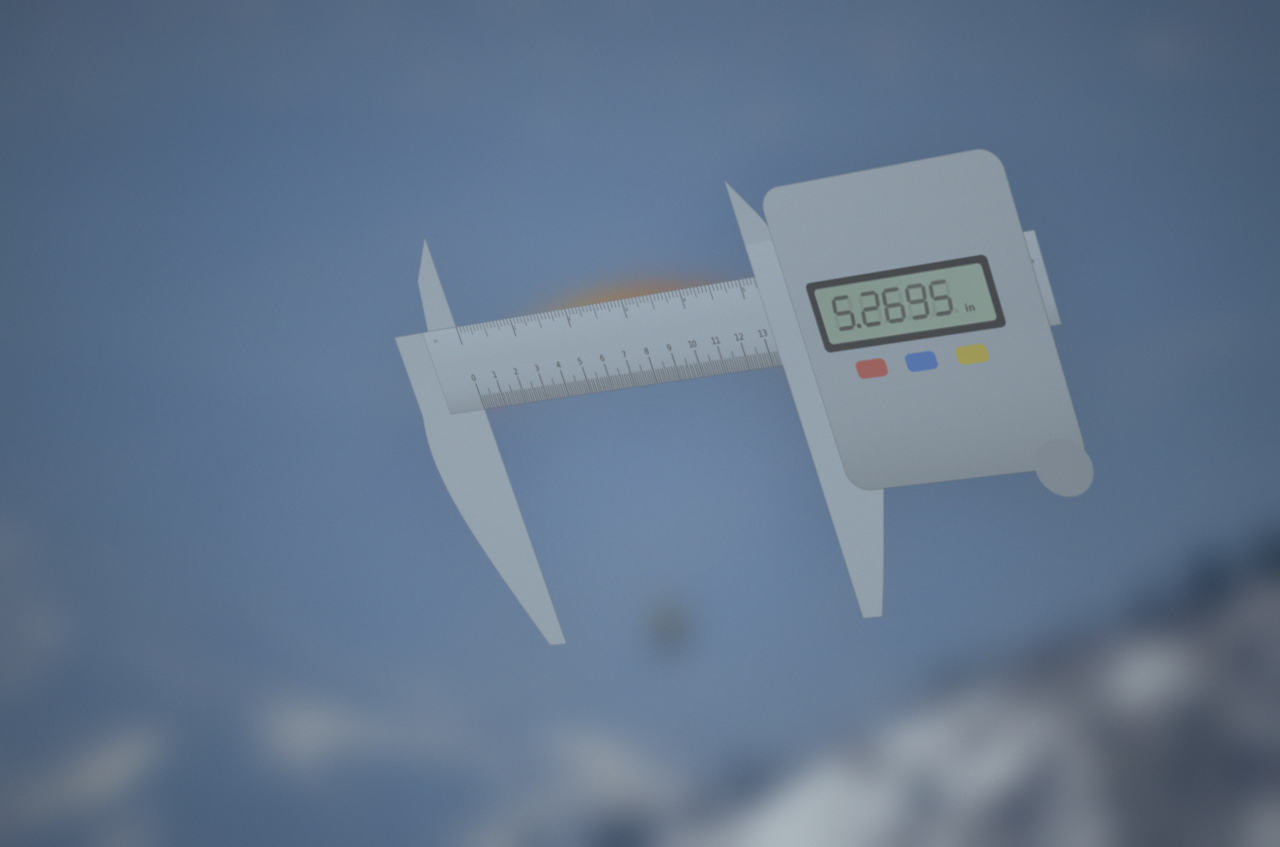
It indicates 5.2695 in
